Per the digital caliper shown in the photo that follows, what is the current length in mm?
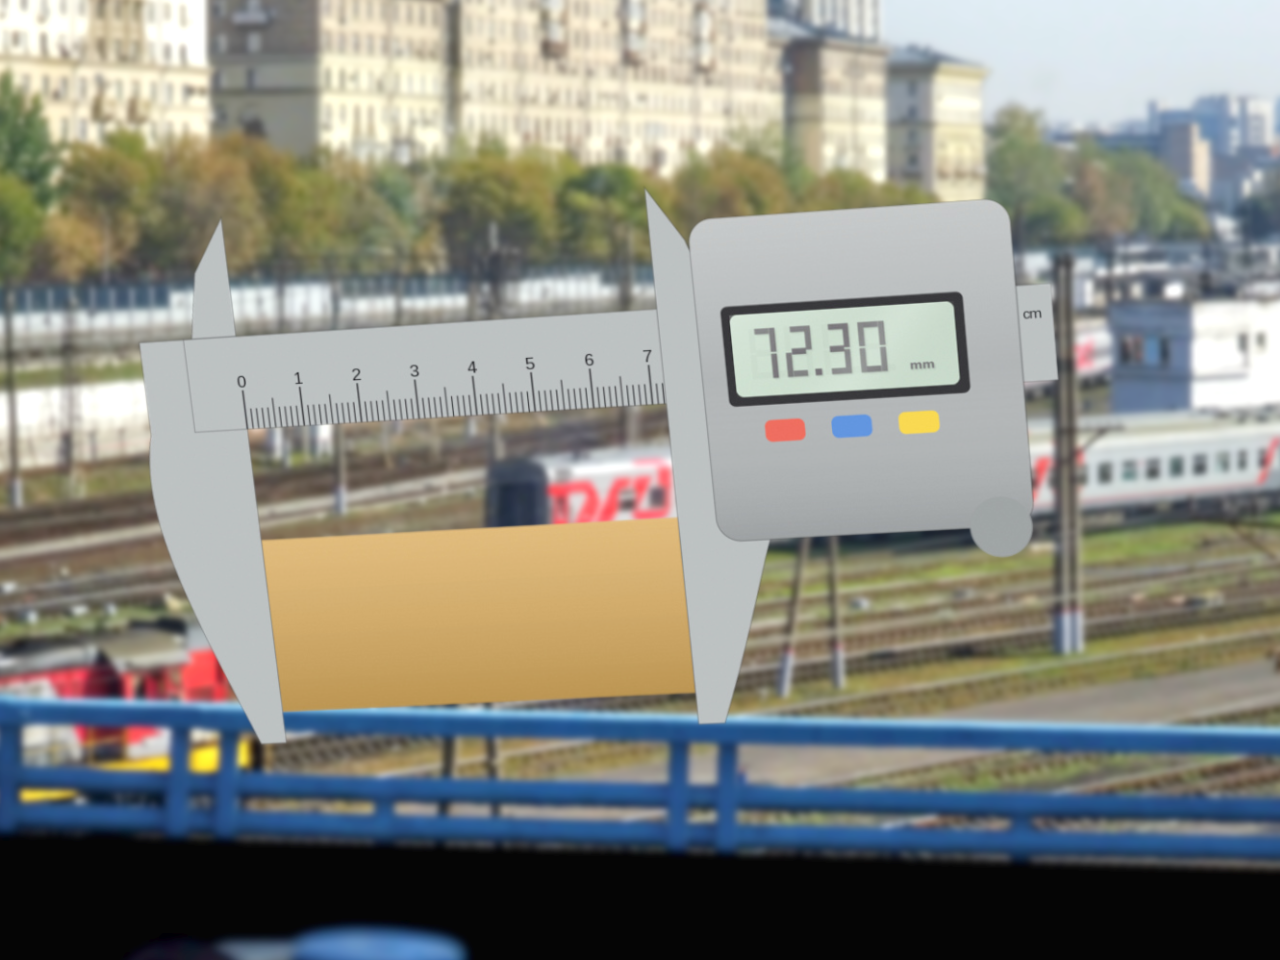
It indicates 72.30 mm
